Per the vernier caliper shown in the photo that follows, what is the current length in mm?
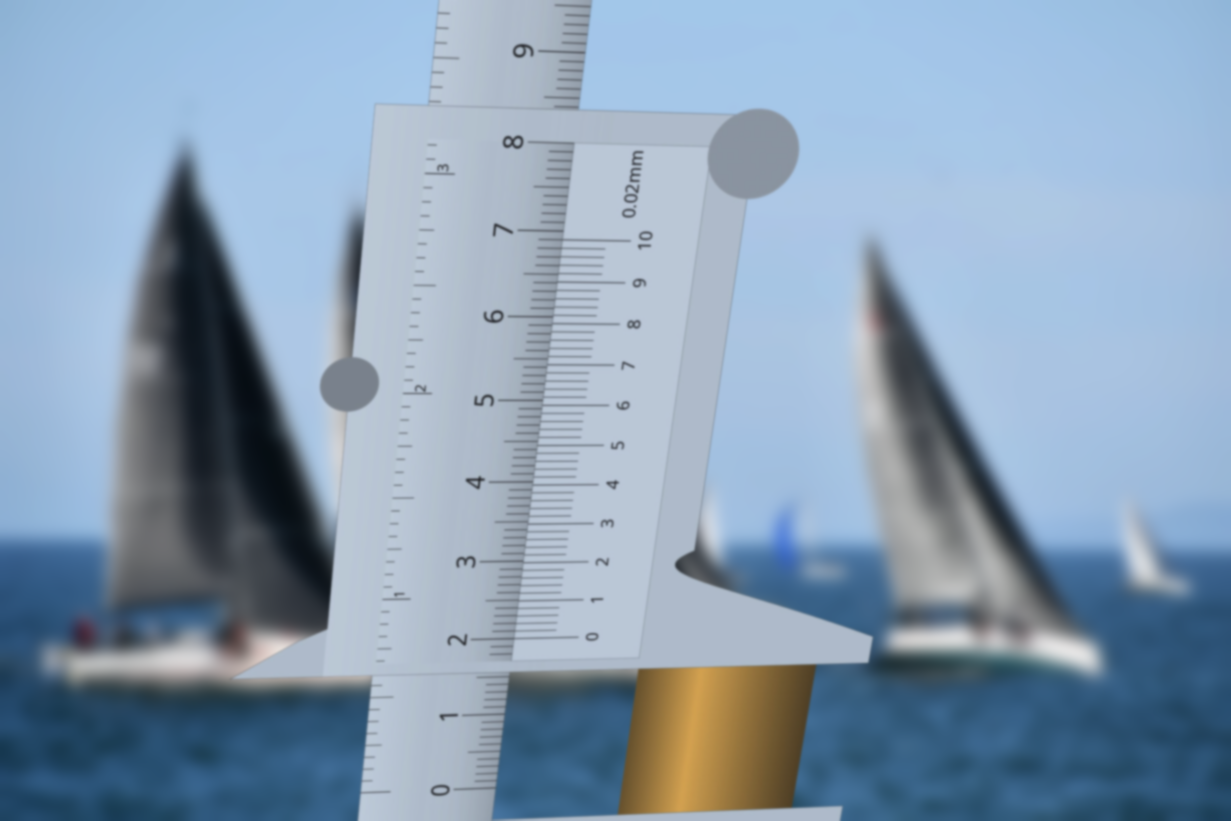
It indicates 20.0 mm
